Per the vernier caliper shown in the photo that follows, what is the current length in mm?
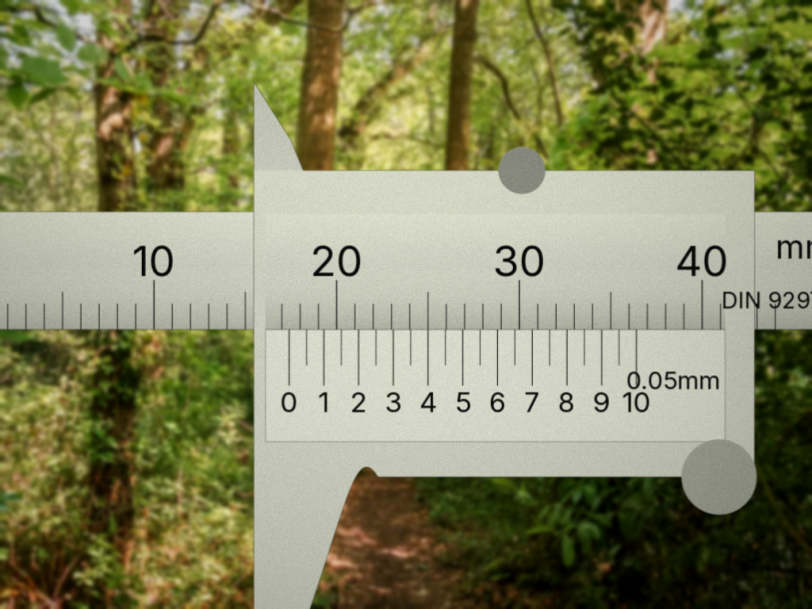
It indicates 17.4 mm
